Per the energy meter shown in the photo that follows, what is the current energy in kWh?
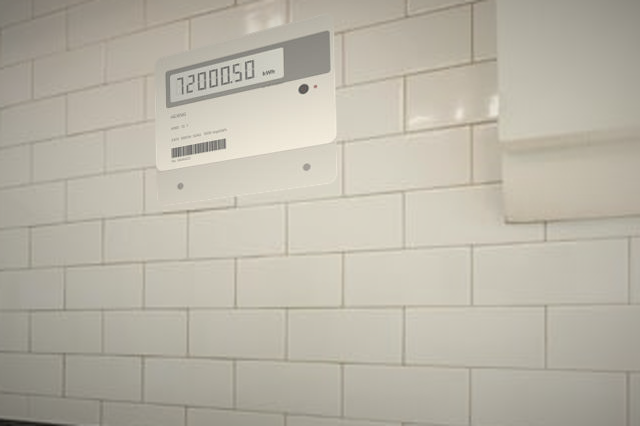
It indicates 72000.50 kWh
